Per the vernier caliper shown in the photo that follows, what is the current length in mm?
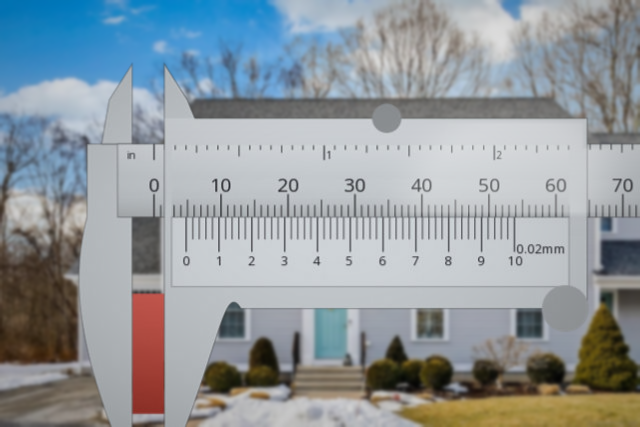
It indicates 4.8 mm
